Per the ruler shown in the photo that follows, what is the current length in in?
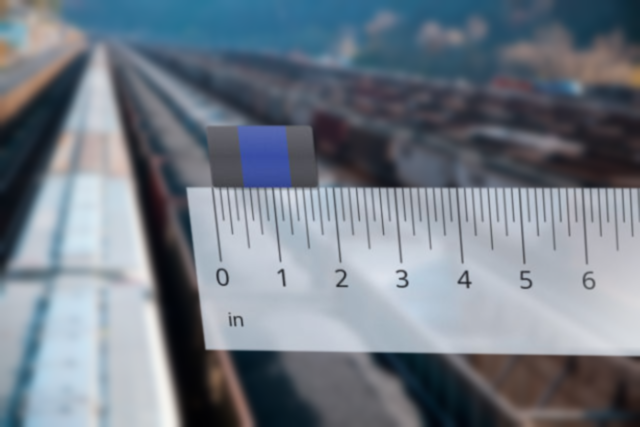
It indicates 1.75 in
